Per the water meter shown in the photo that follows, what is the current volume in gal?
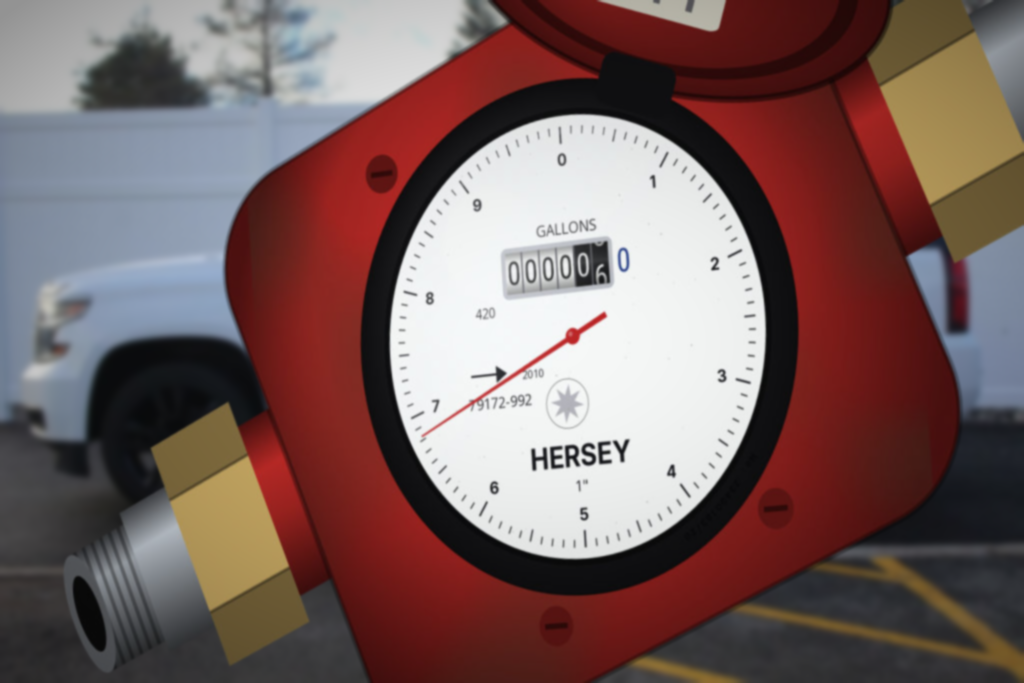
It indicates 56.8 gal
